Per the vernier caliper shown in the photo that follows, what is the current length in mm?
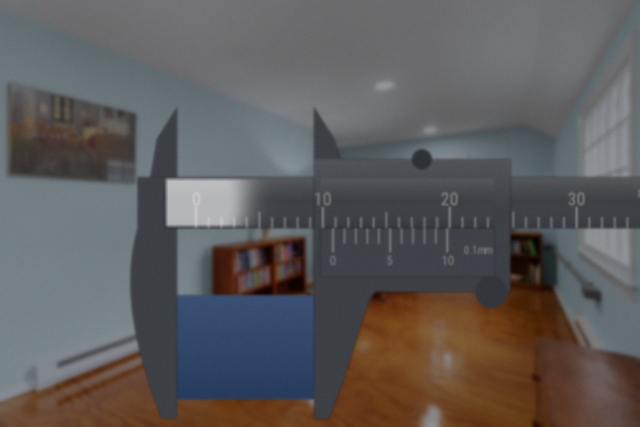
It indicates 10.8 mm
